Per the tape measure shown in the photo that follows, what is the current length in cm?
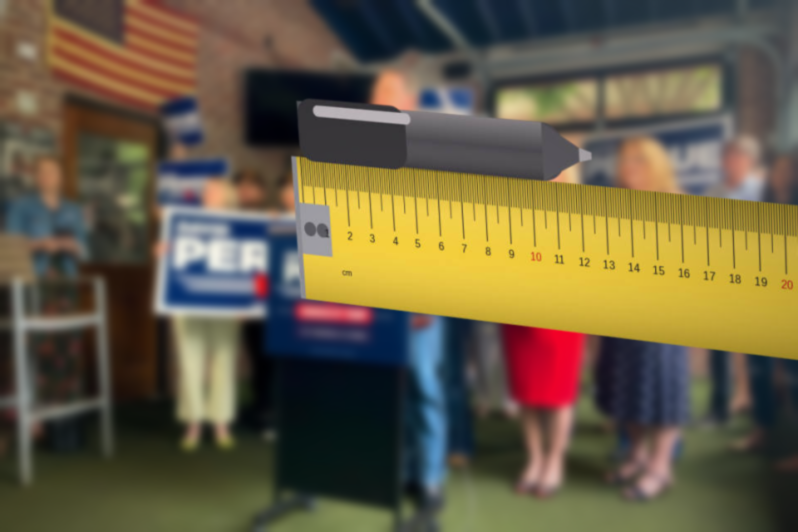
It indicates 12.5 cm
